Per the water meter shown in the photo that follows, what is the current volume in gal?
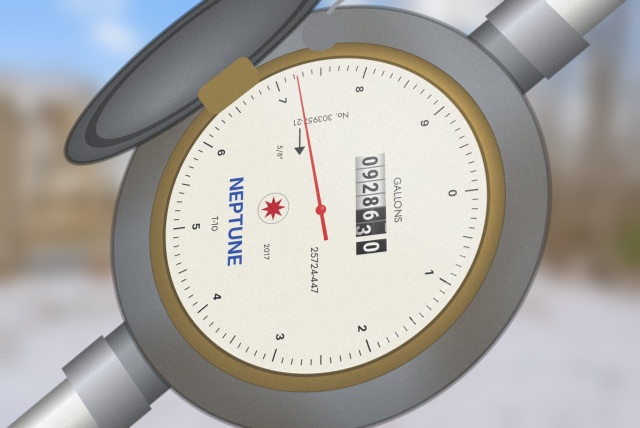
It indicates 928627.2 gal
